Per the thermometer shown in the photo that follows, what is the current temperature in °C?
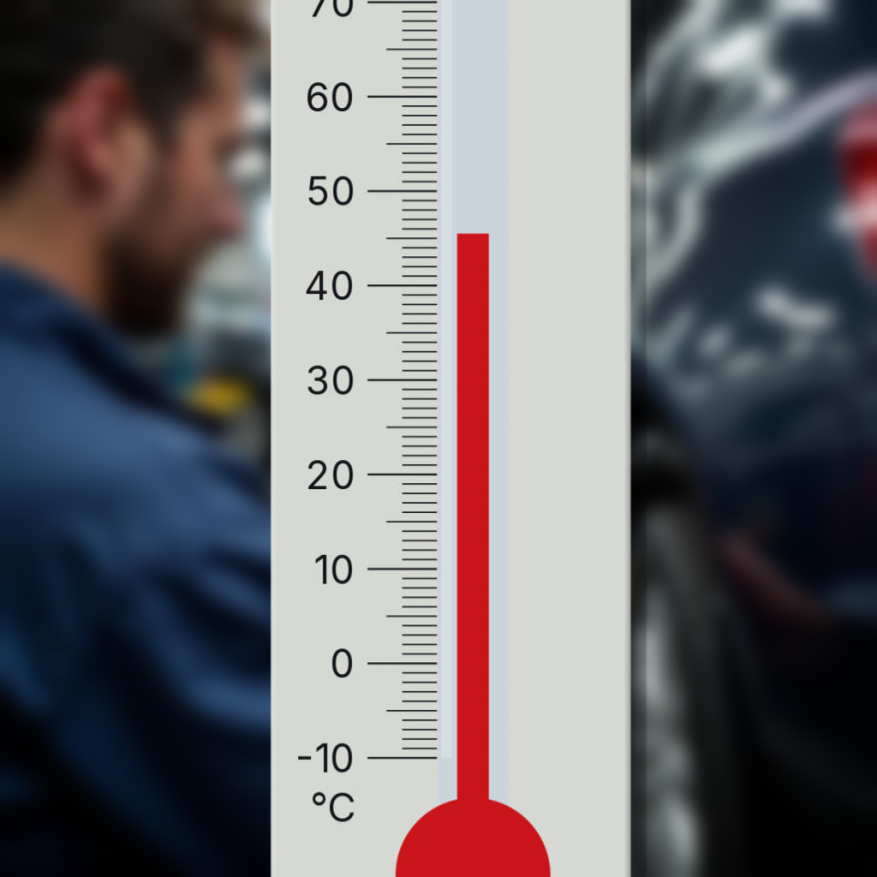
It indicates 45.5 °C
